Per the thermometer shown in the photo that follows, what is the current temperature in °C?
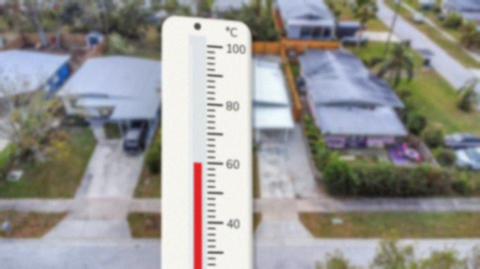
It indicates 60 °C
